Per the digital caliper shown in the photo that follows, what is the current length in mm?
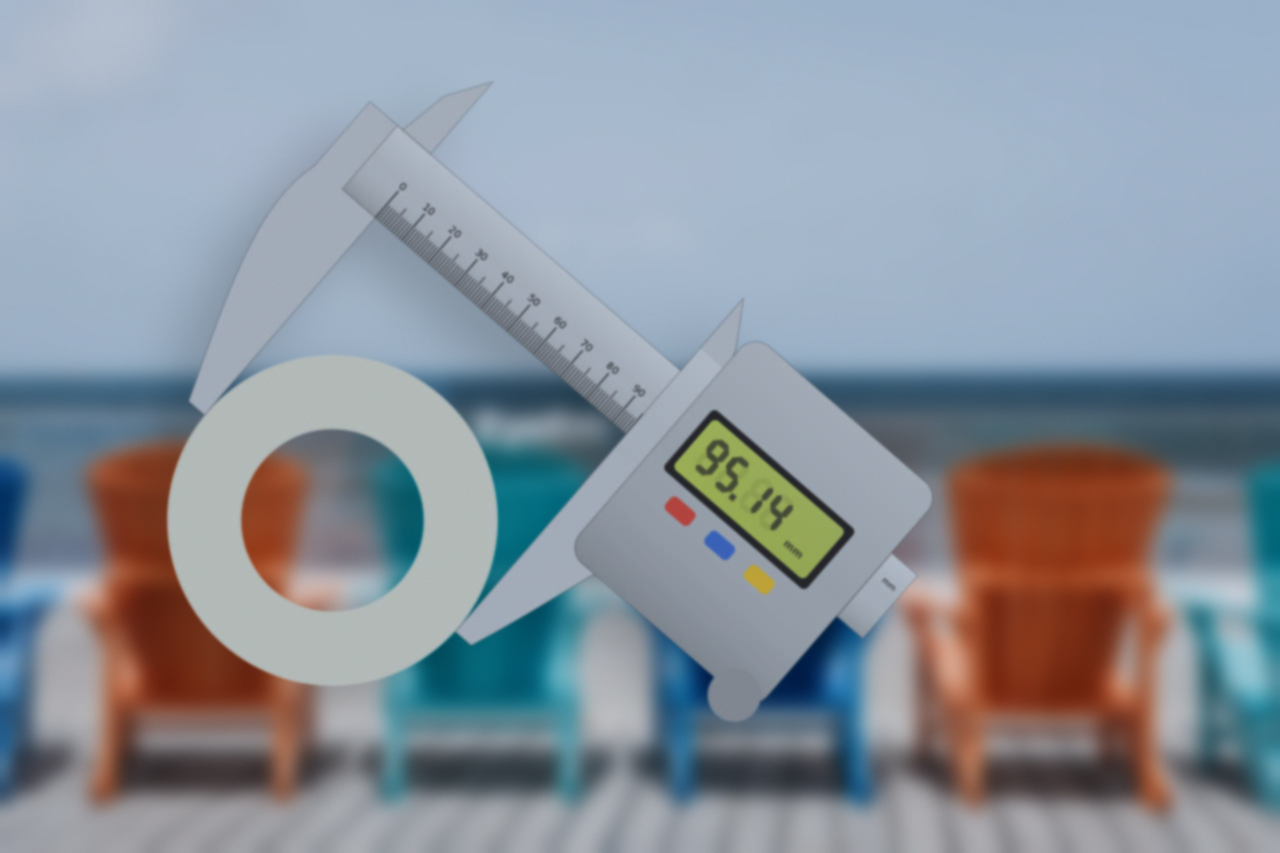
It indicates 95.14 mm
